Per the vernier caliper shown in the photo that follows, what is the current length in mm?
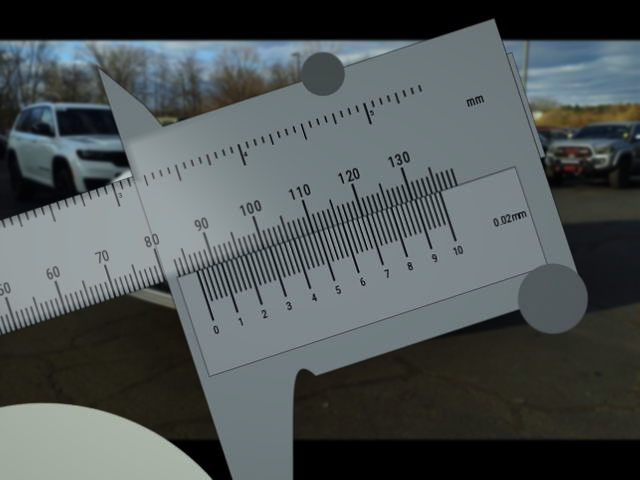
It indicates 86.5 mm
